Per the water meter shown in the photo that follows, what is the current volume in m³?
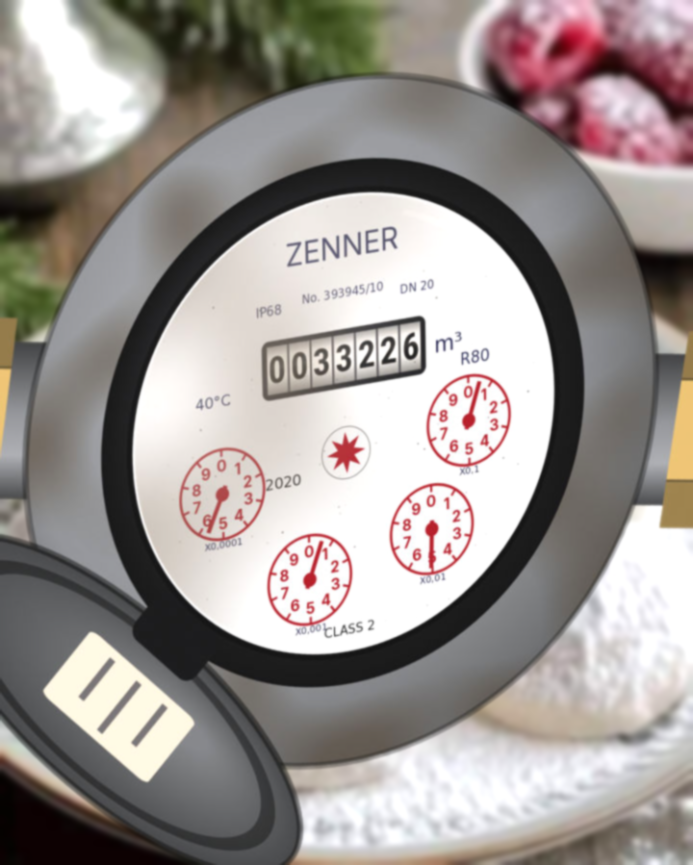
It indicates 33226.0505 m³
